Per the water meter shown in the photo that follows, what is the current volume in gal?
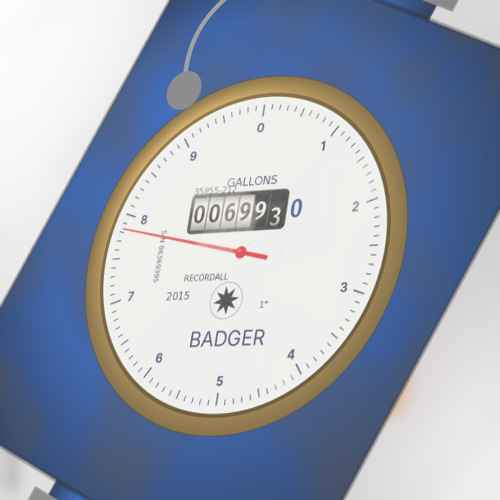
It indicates 69927.8 gal
